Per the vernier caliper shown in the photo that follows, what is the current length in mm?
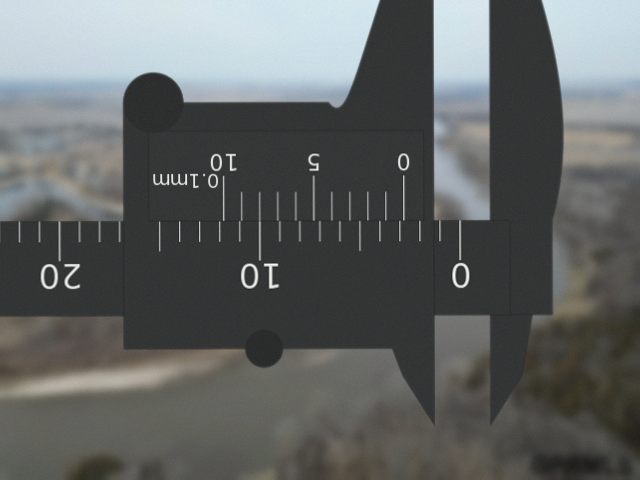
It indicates 2.8 mm
